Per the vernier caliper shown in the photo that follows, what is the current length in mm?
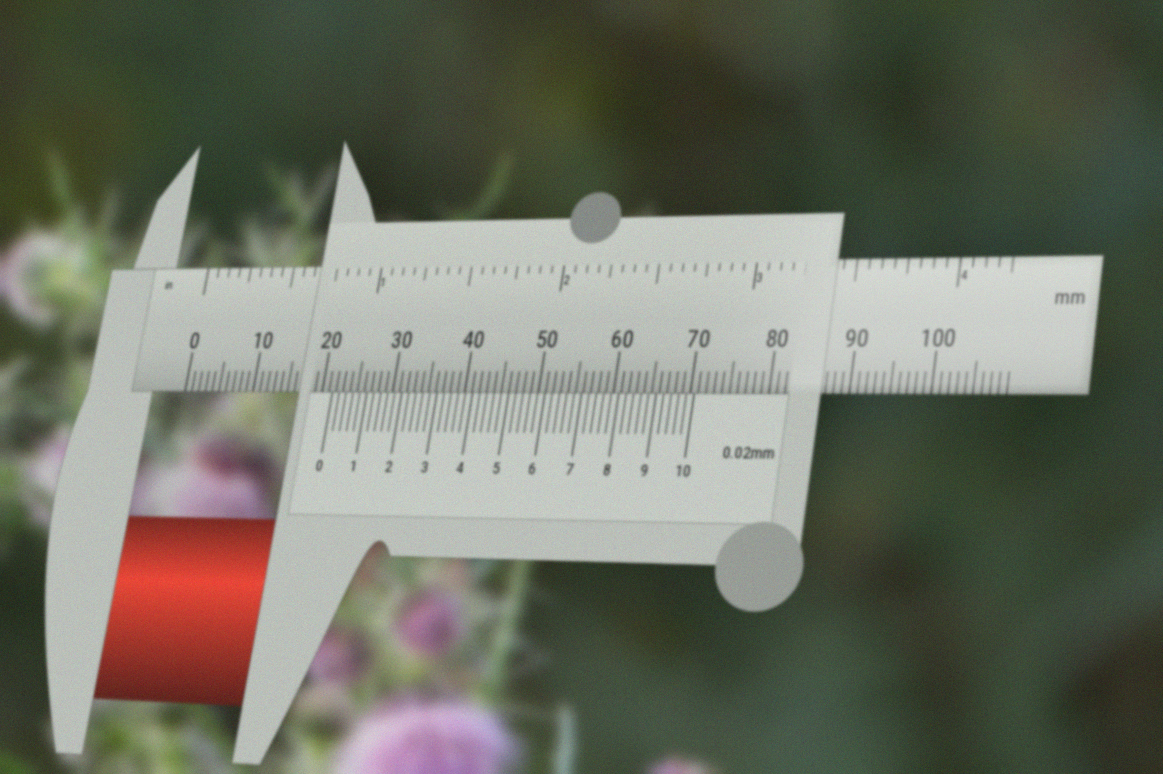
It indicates 21.5 mm
